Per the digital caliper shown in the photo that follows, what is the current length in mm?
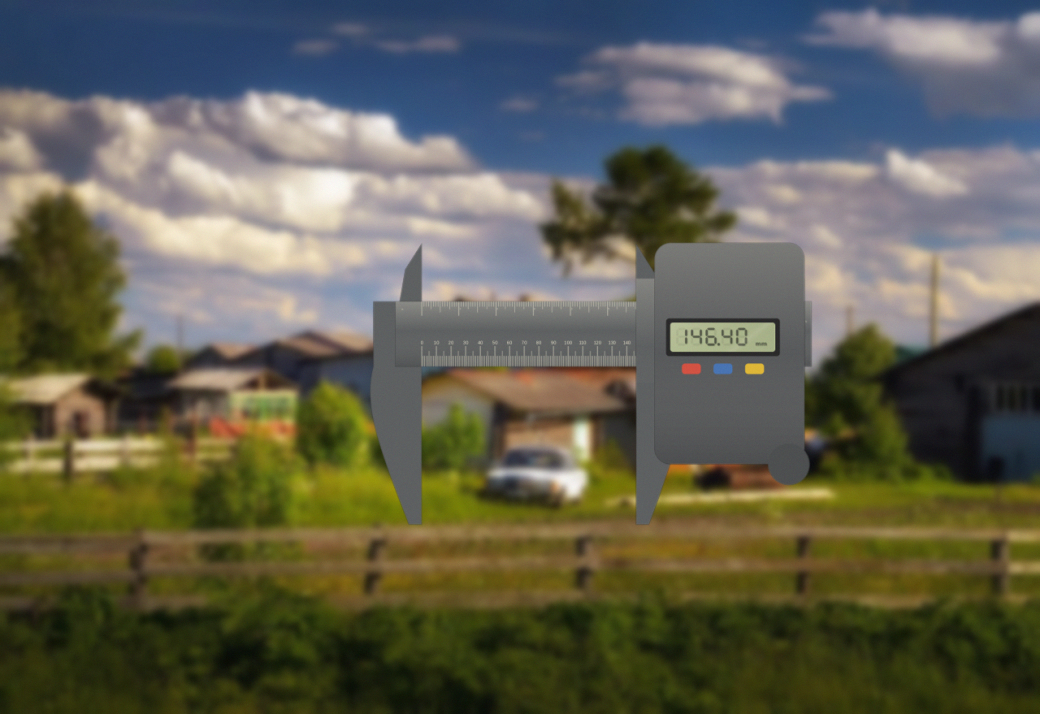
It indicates 146.40 mm
